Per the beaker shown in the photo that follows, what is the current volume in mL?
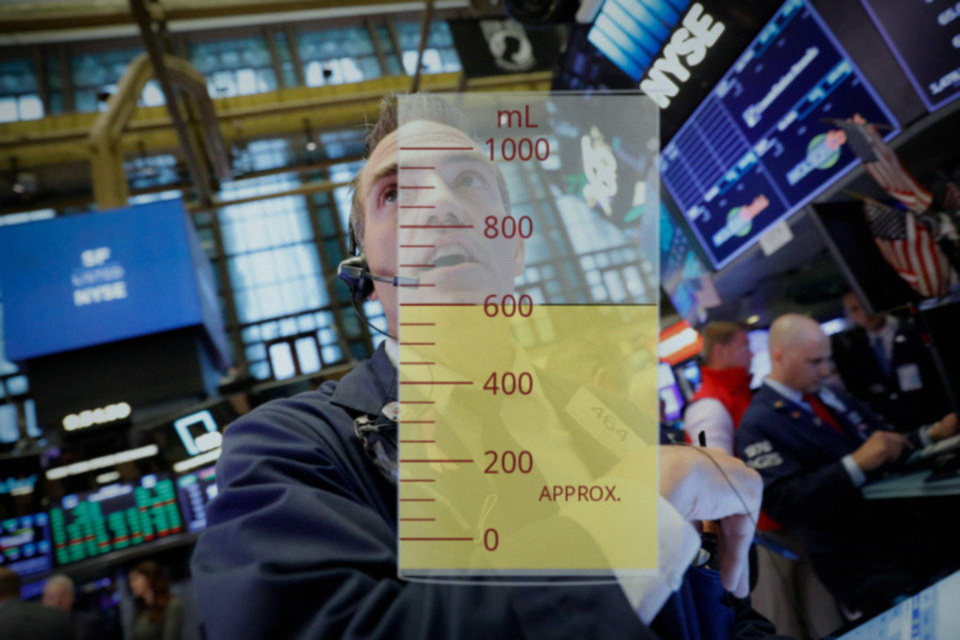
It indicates 600 mL
